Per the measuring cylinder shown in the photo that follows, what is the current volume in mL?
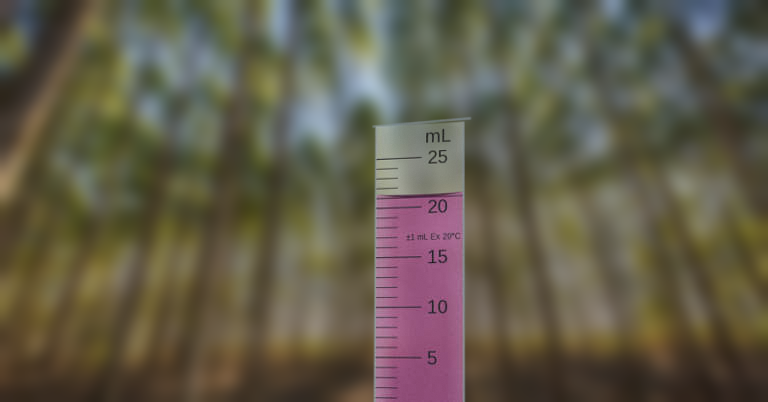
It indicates 21 mL
